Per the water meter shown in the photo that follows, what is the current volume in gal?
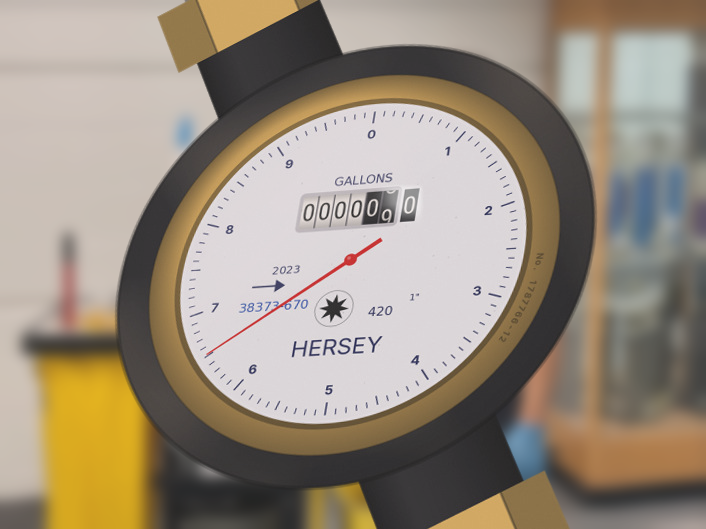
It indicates 86.5 gal
